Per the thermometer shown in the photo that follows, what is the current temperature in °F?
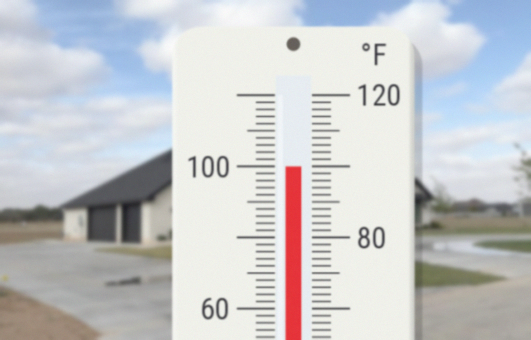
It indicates 100 °F
